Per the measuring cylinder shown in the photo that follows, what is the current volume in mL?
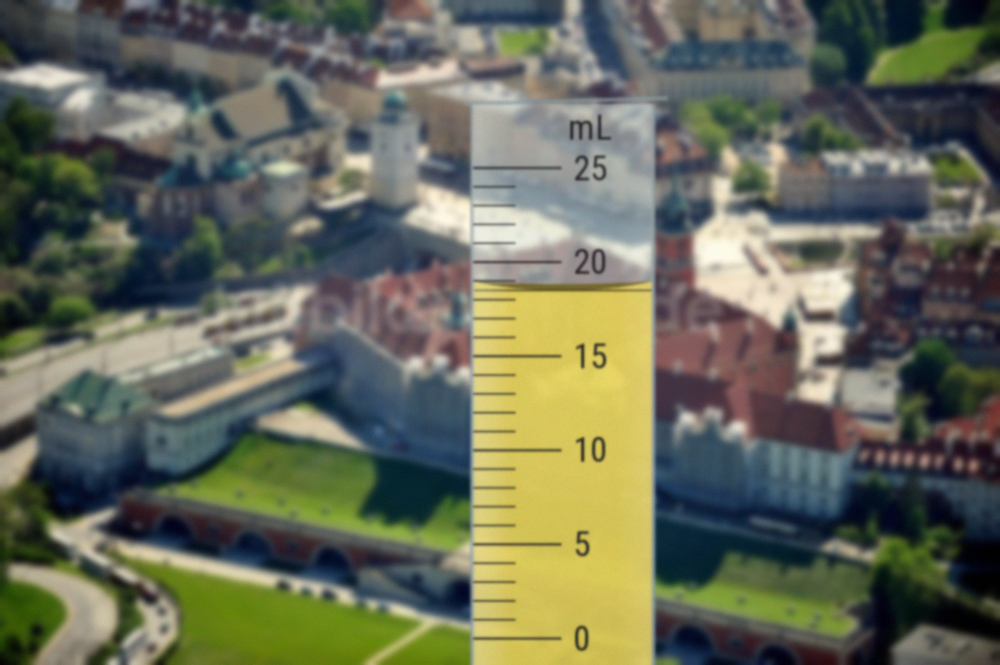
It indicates 18.5 mL
